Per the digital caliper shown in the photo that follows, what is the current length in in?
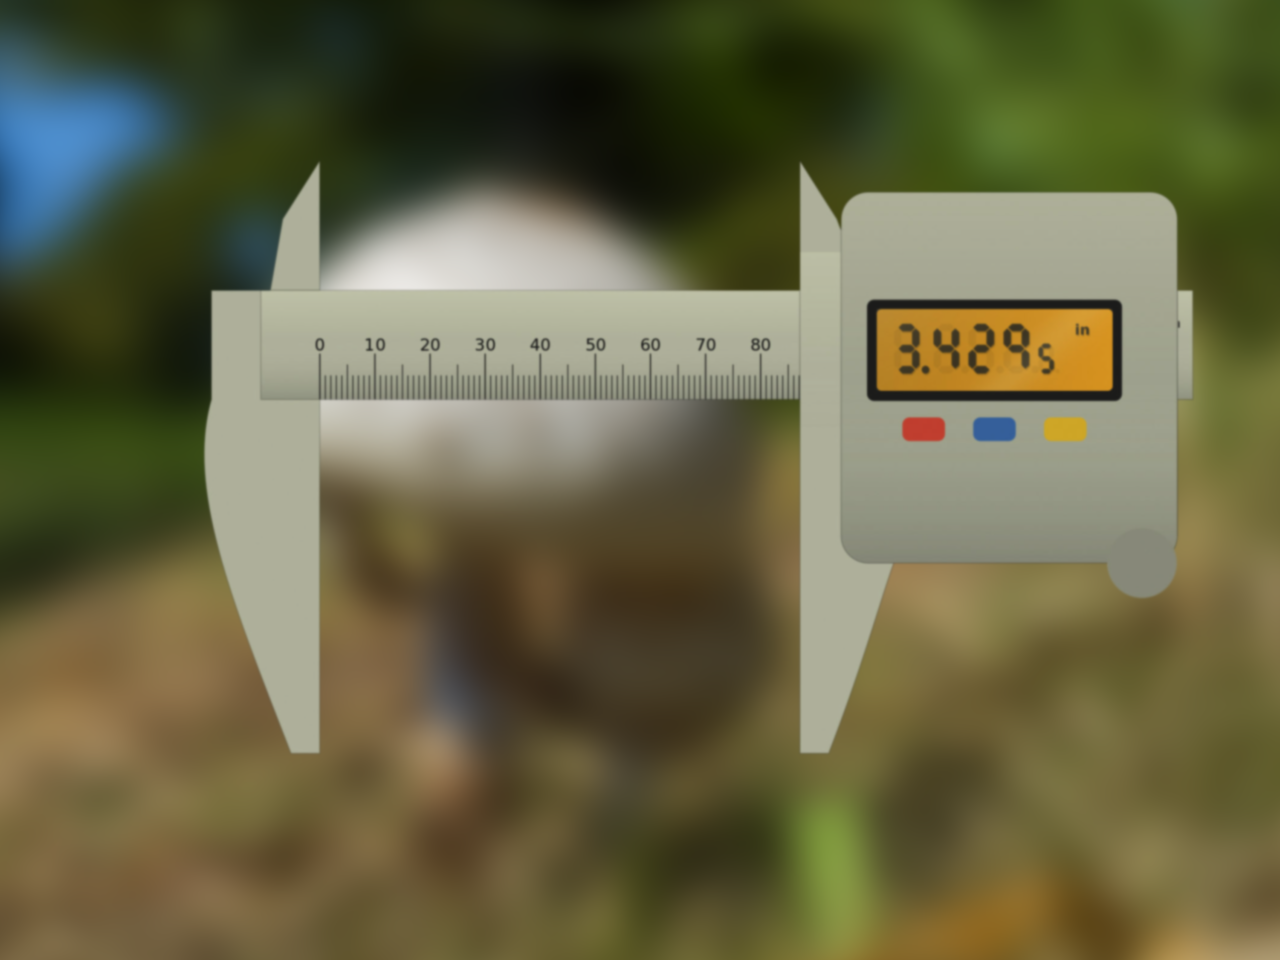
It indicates 3.4295 in
